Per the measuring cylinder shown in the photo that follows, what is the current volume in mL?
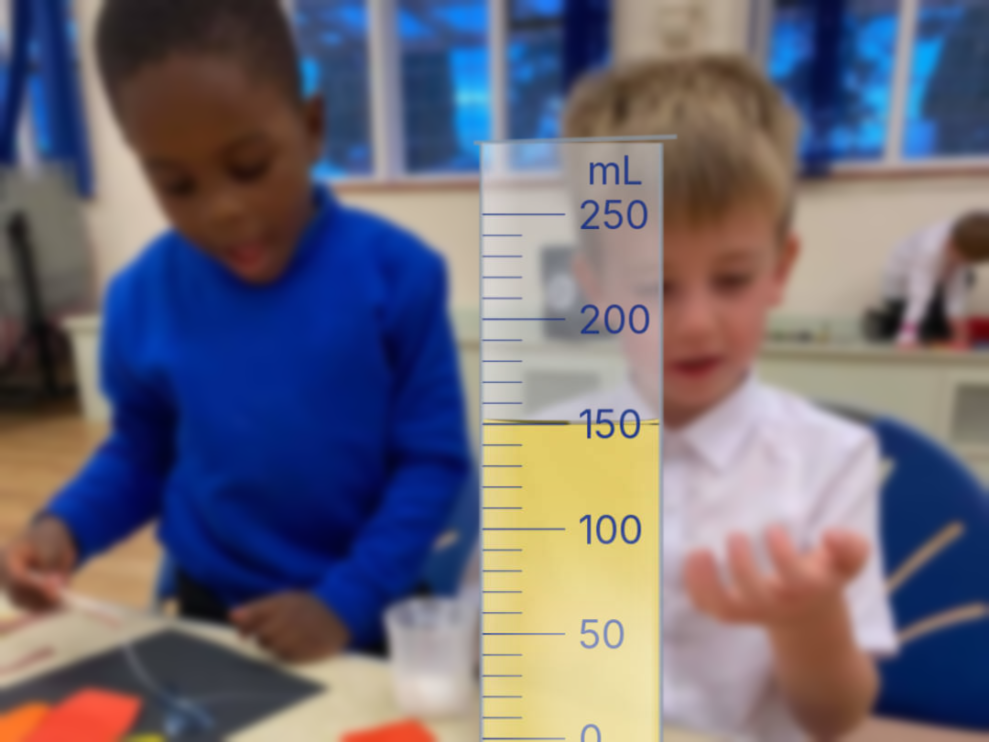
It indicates 150 mL
